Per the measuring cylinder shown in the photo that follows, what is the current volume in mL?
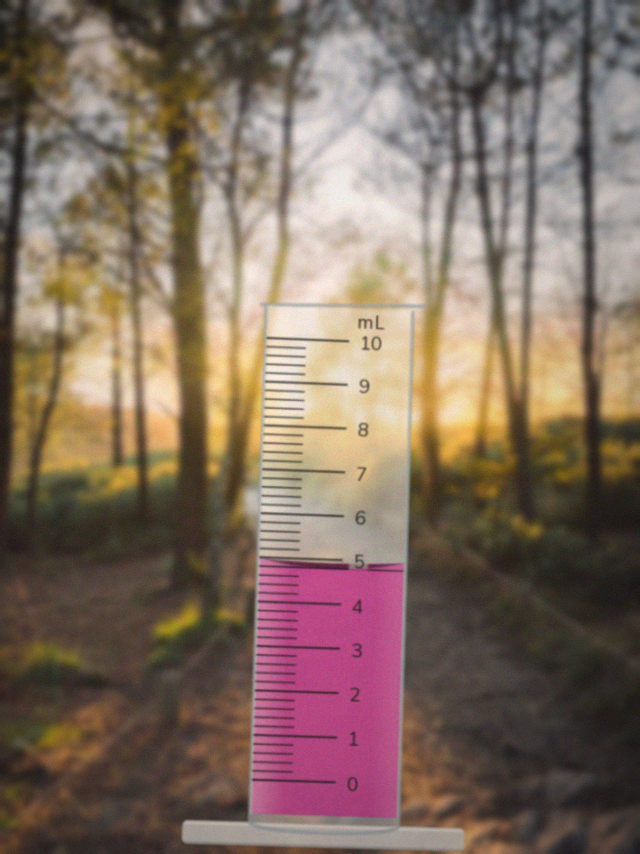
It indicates 4.8 mL
